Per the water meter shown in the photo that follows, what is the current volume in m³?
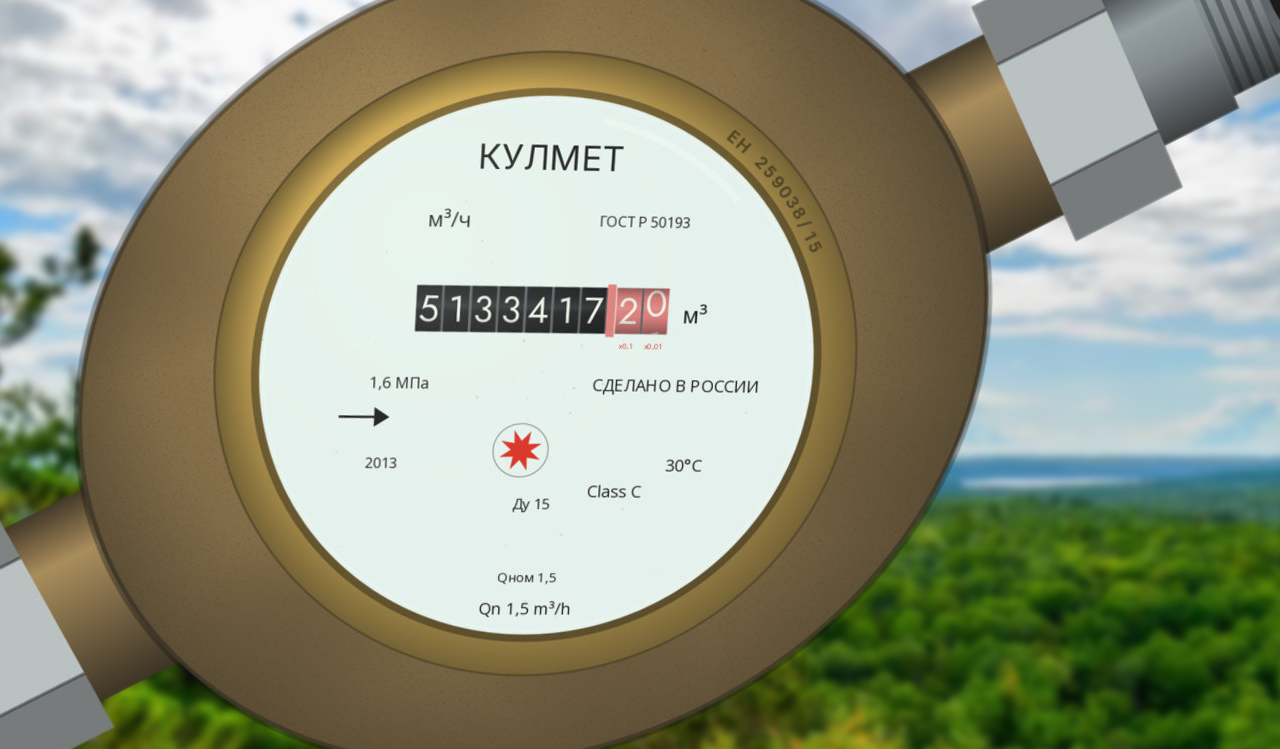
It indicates 5133417.20 m³
